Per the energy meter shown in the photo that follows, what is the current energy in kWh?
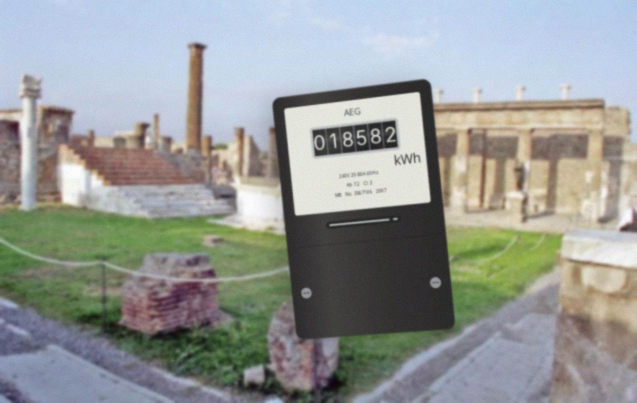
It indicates 18582 kWh
